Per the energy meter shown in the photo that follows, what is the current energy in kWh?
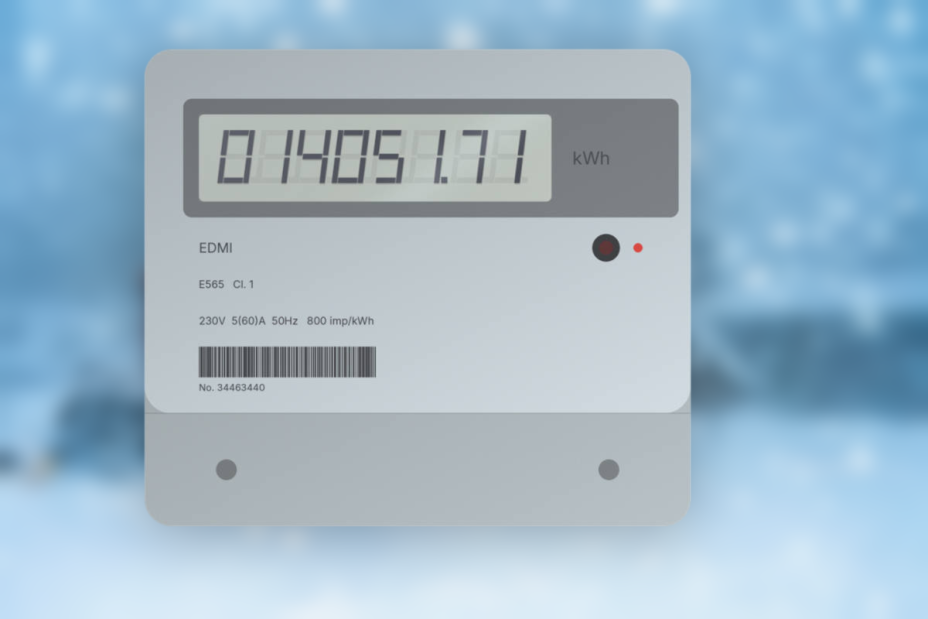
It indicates 14051.71 kWh
